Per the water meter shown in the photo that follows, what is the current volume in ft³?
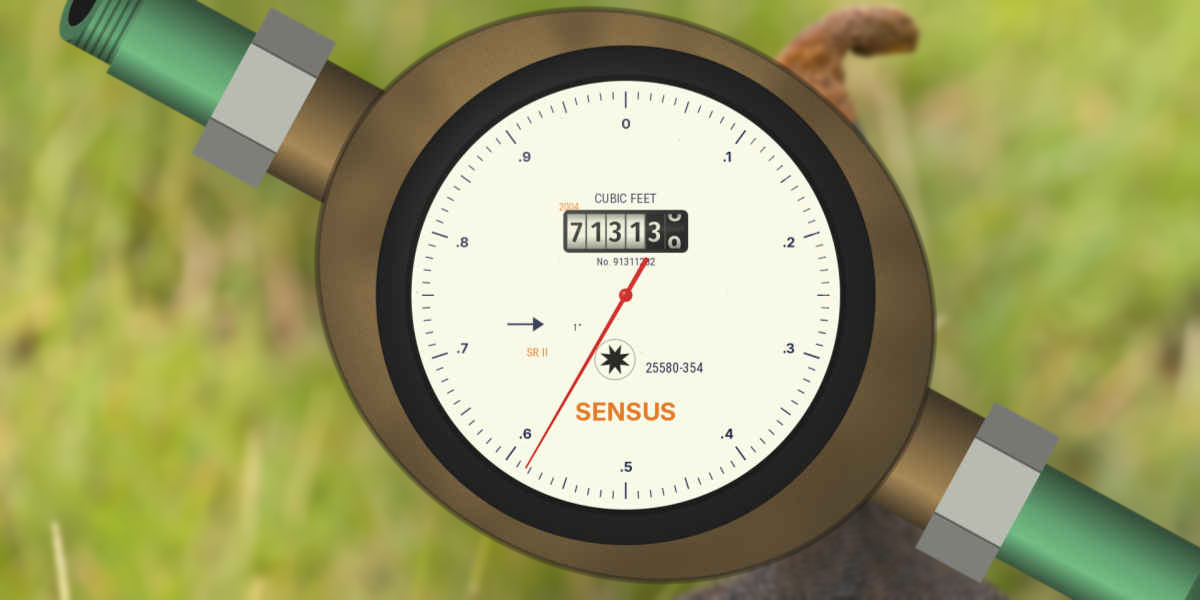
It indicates 713138.58 ft³
